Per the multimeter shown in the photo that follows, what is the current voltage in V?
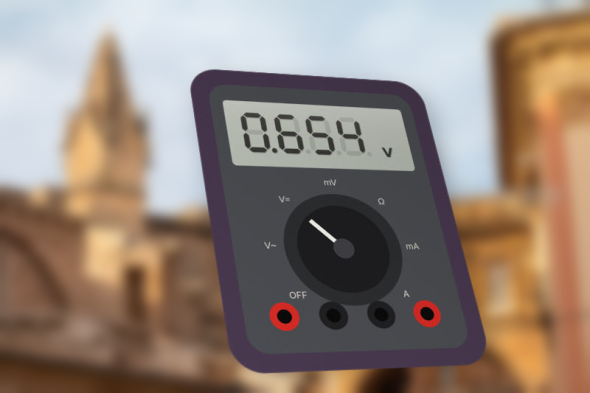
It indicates 0.654 V
